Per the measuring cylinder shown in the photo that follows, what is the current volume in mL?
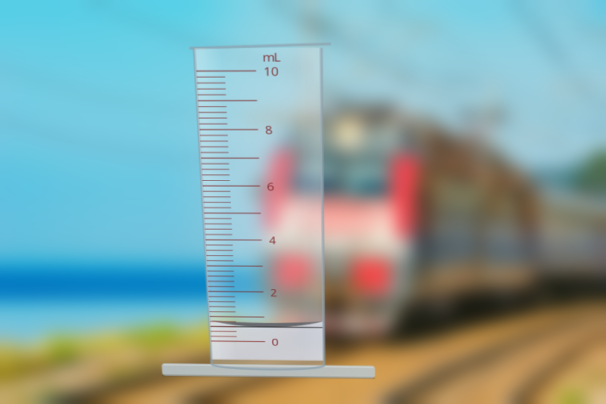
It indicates 0.6 mL
